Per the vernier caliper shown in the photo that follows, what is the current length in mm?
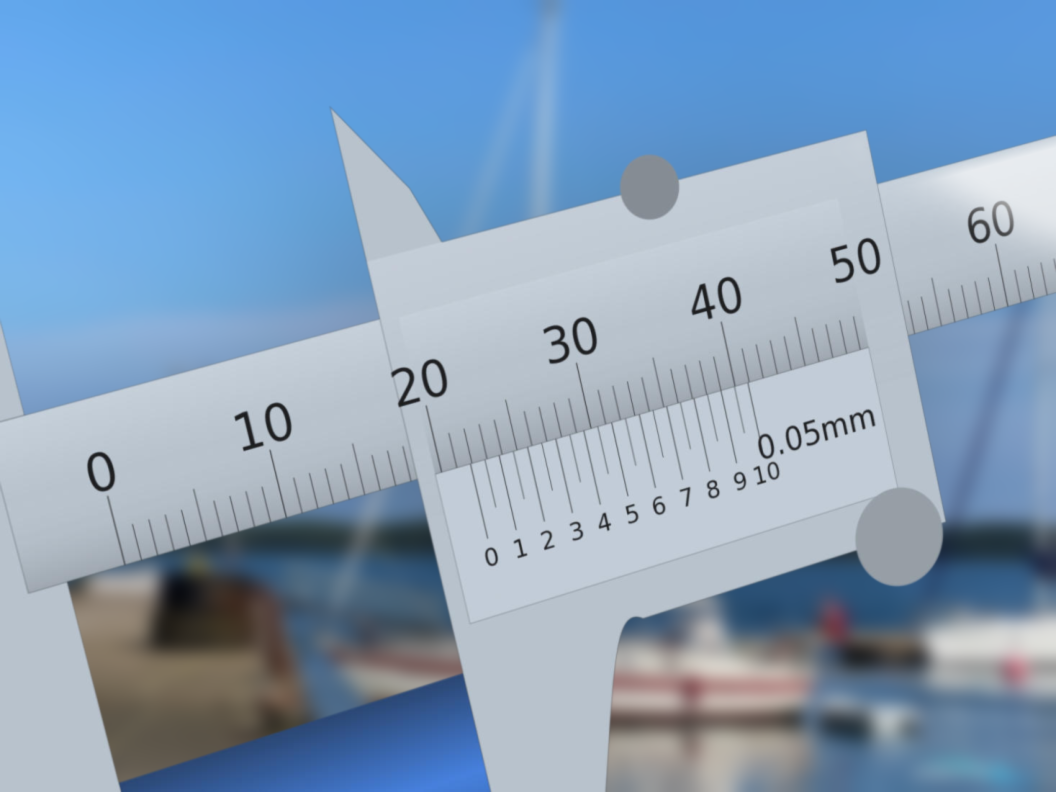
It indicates 21.9 mm
